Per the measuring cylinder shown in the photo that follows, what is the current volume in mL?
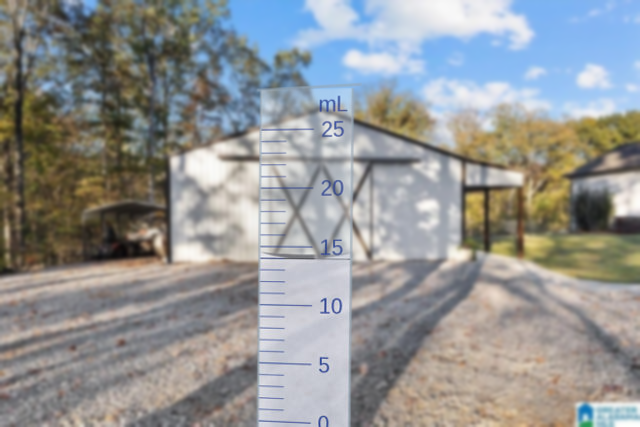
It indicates 14 mL
